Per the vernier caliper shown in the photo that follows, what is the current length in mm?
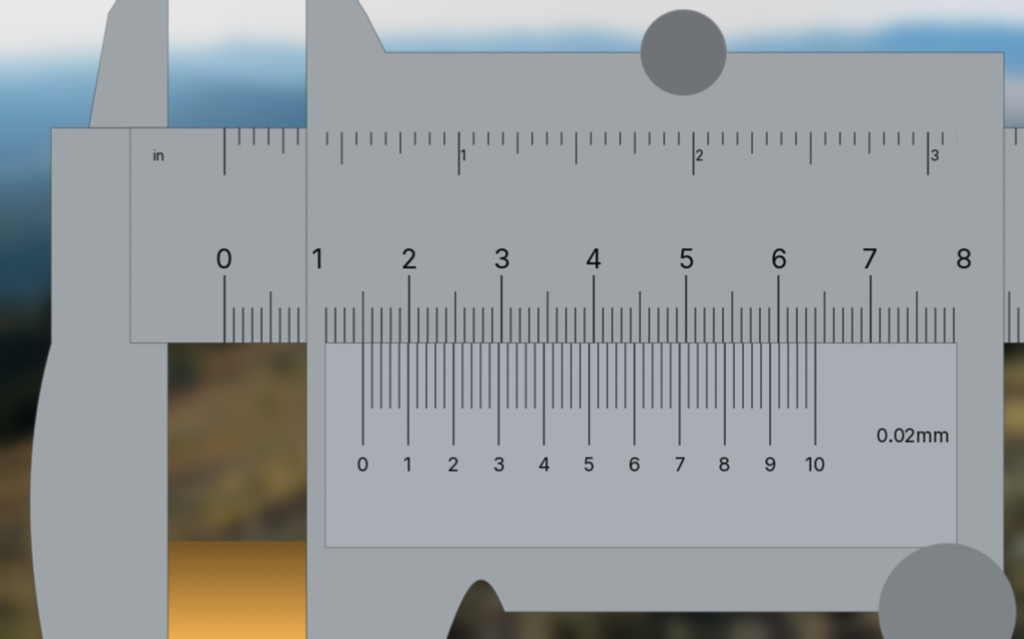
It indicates 15.0 mm
